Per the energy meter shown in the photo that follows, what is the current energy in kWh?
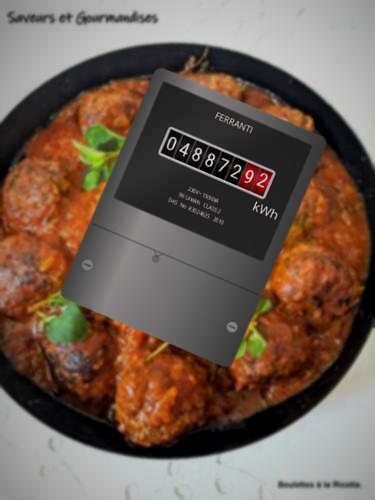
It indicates 48872.92 kWh
